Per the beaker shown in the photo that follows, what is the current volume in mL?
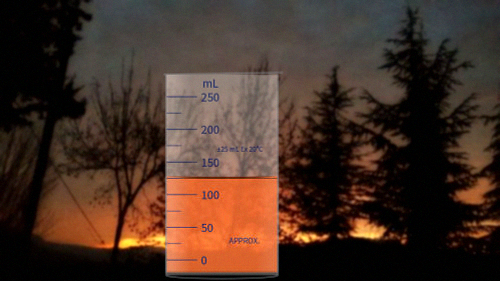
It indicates 125 mL
